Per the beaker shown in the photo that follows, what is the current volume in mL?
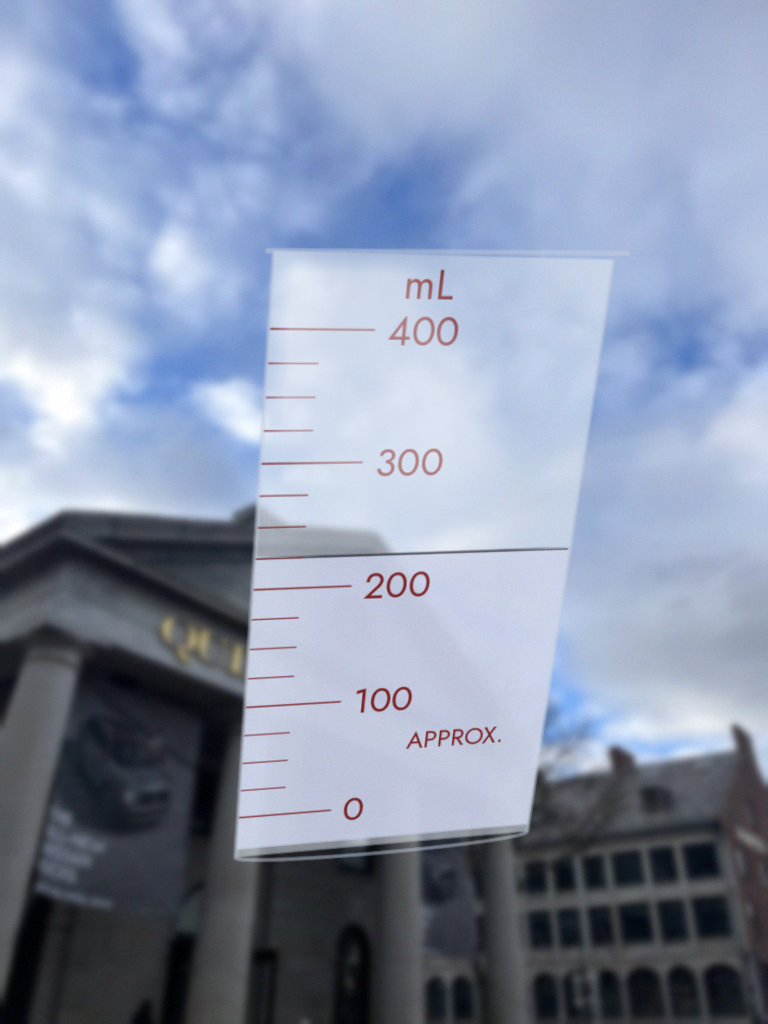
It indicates 225 mL
